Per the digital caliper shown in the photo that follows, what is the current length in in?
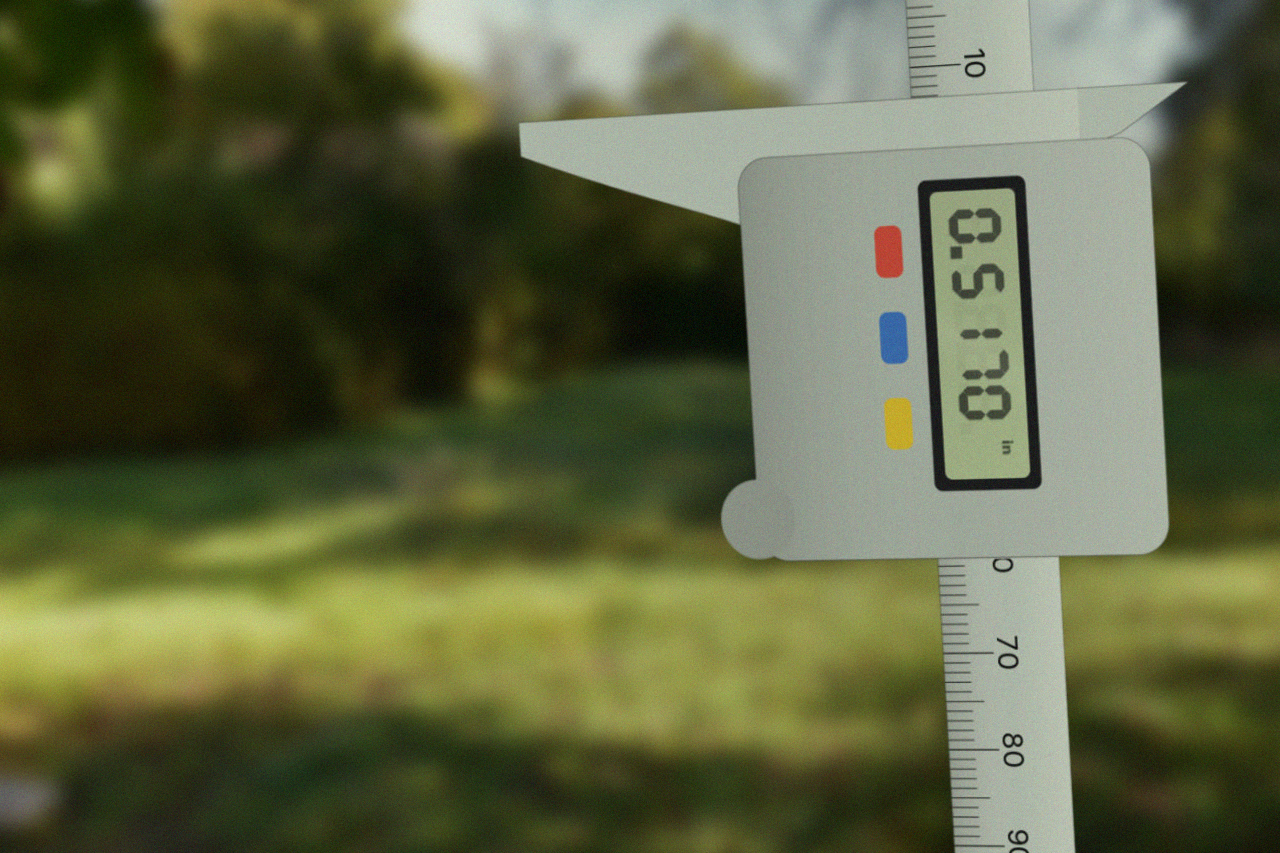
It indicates 0.5170 in
